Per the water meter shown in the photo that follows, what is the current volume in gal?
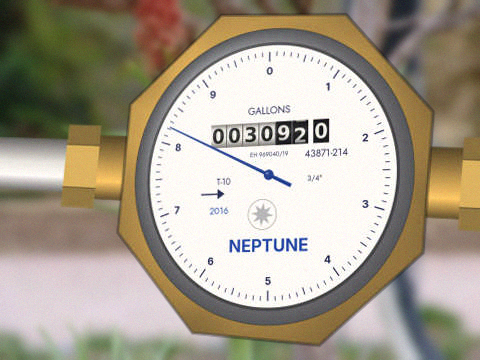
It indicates 30918.2 gal
